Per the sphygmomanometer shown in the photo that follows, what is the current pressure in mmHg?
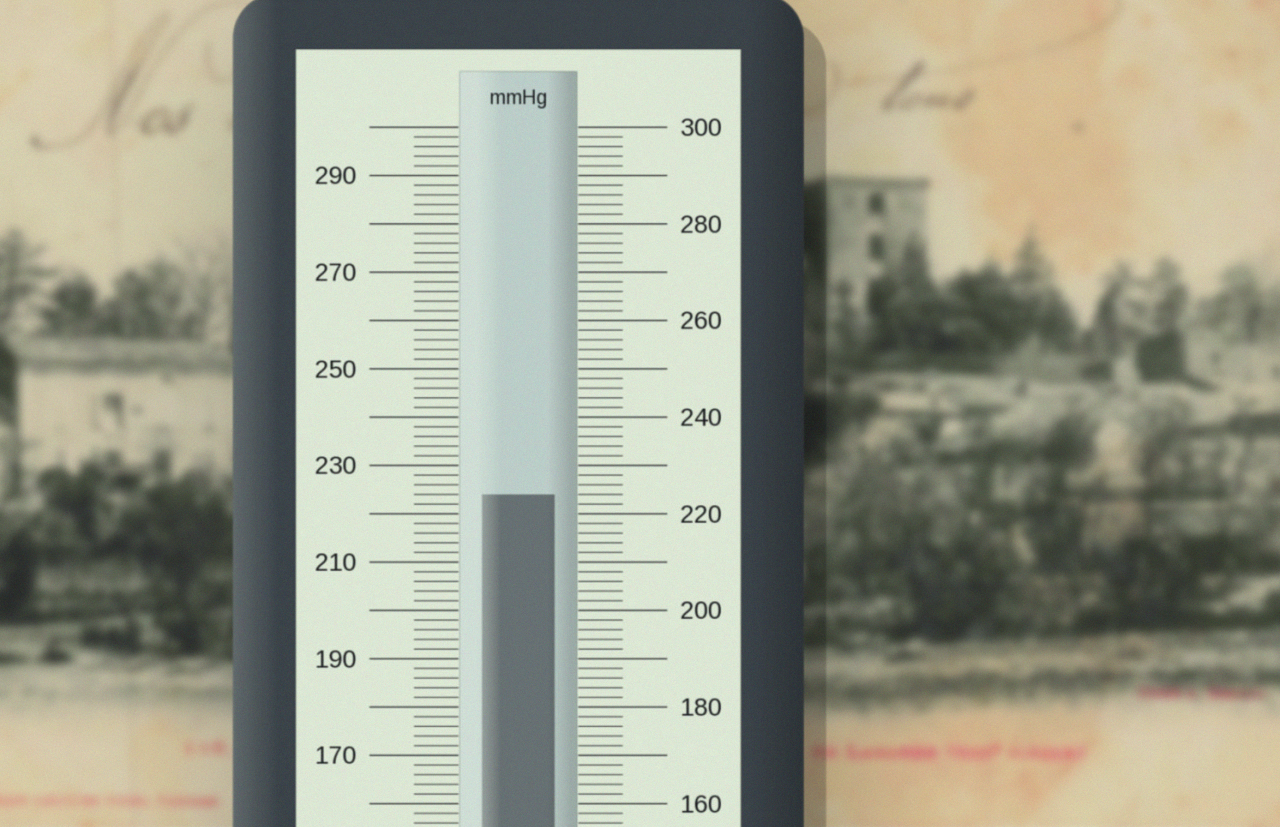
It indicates 224 mmHg
